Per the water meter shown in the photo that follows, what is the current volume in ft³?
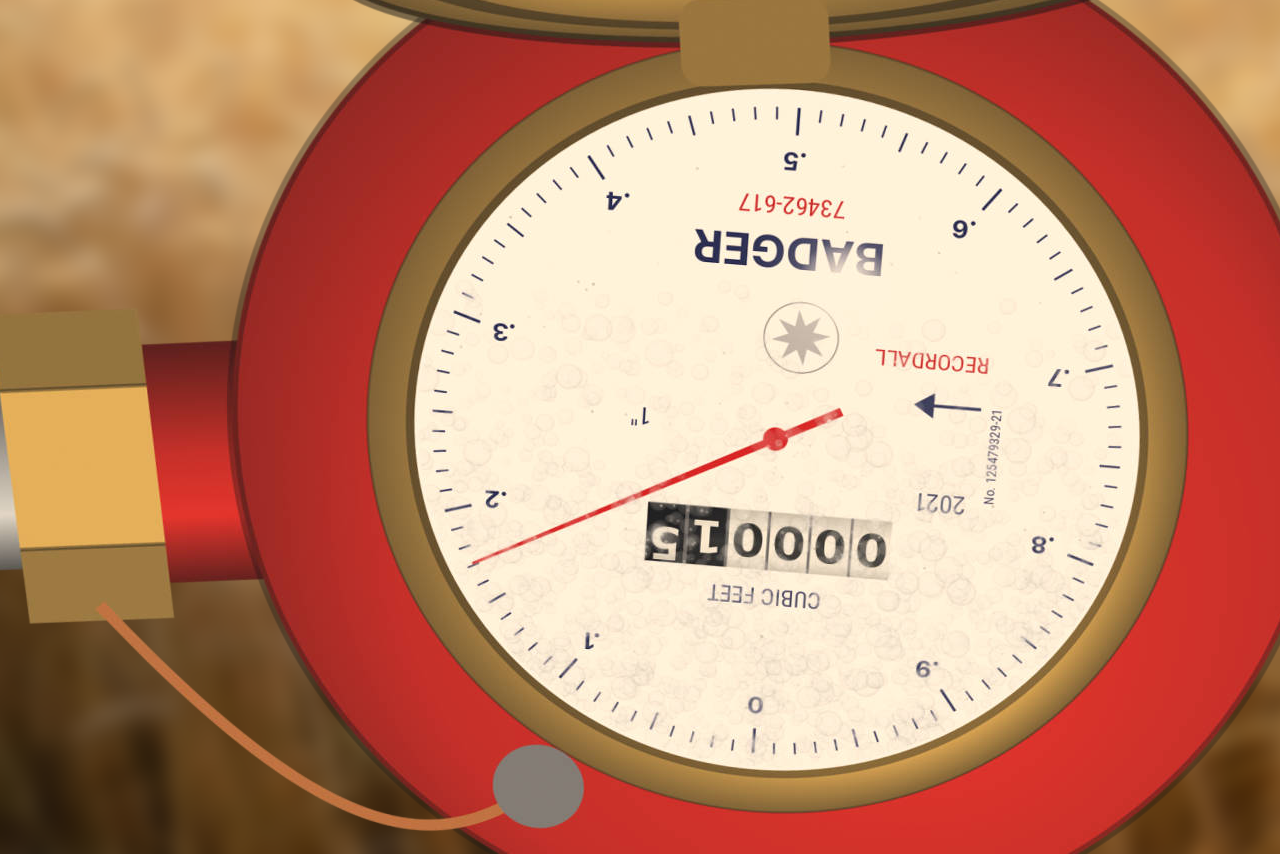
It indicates 15.17 ft³
